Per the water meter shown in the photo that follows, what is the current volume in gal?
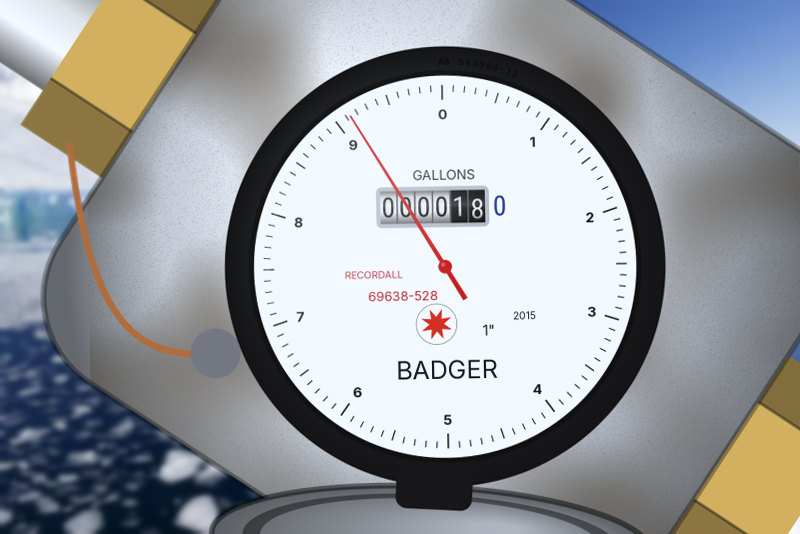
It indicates 179.1 gal
